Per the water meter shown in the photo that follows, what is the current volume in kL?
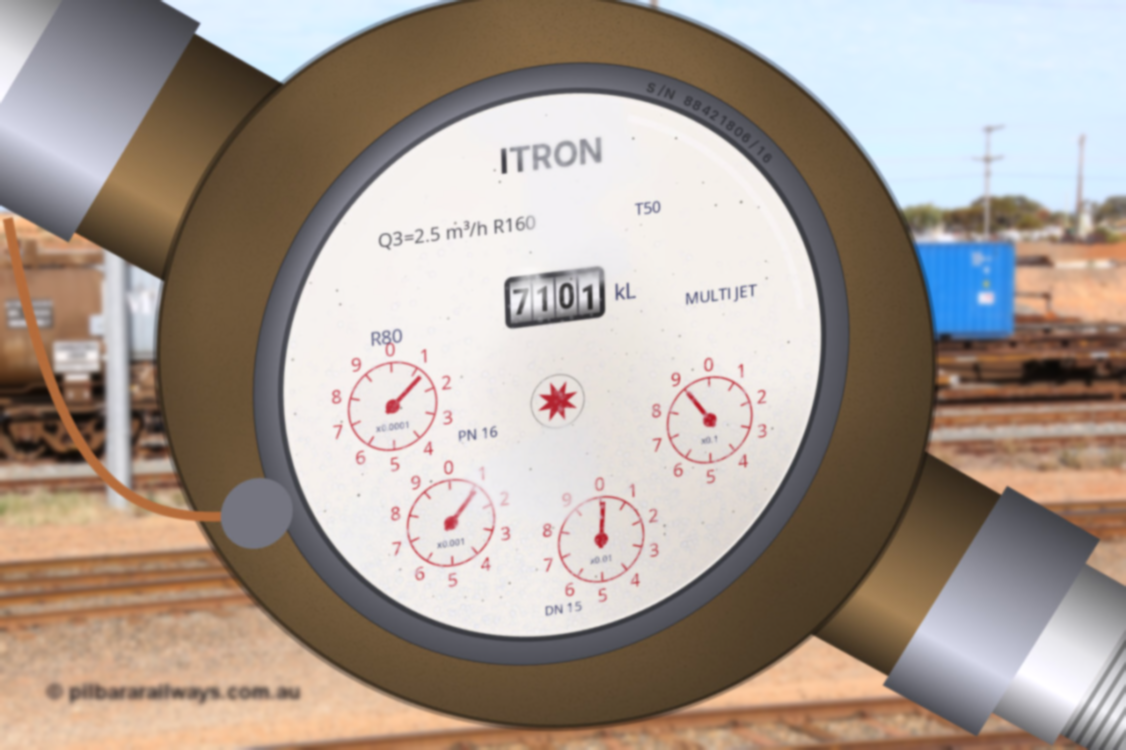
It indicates 7100.9011 kL
